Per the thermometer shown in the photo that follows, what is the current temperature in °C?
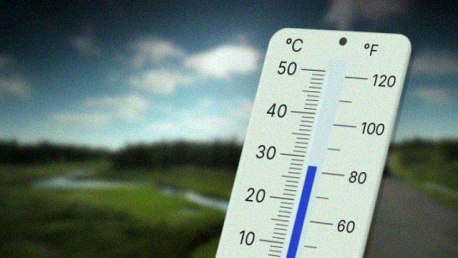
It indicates 28 °C
